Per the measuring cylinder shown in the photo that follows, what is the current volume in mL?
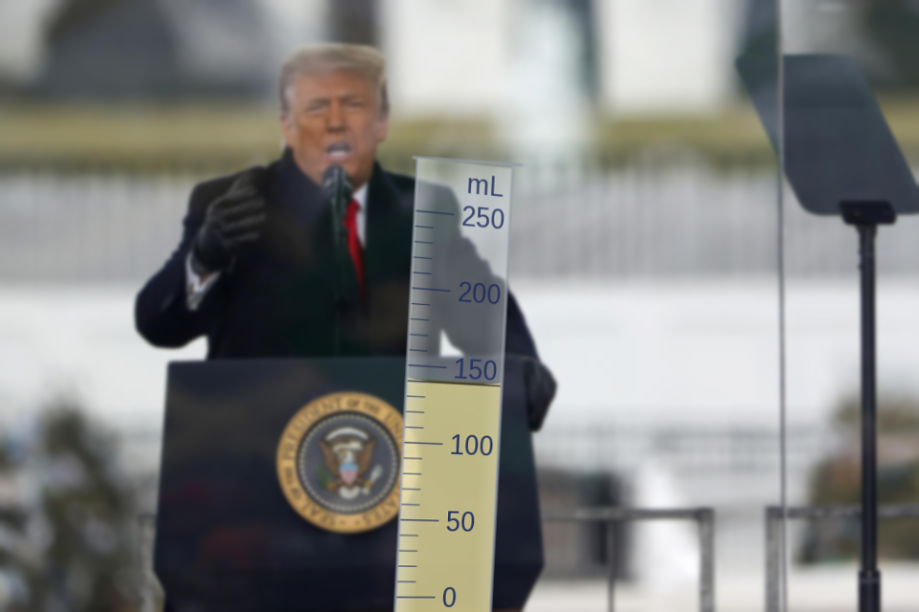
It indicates 140 mL
